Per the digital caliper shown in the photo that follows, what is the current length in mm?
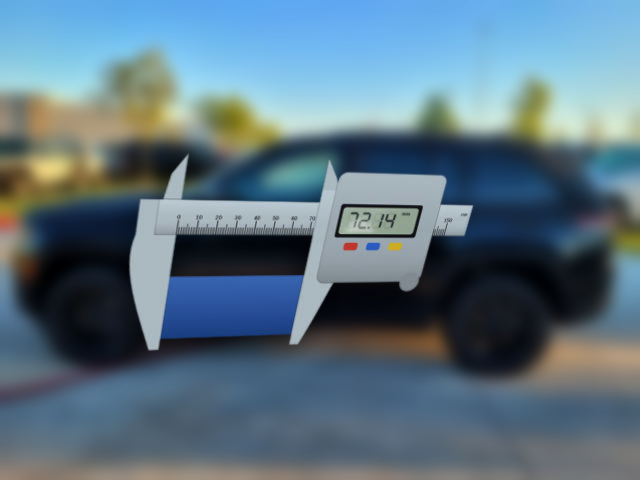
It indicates 72.14 mm
